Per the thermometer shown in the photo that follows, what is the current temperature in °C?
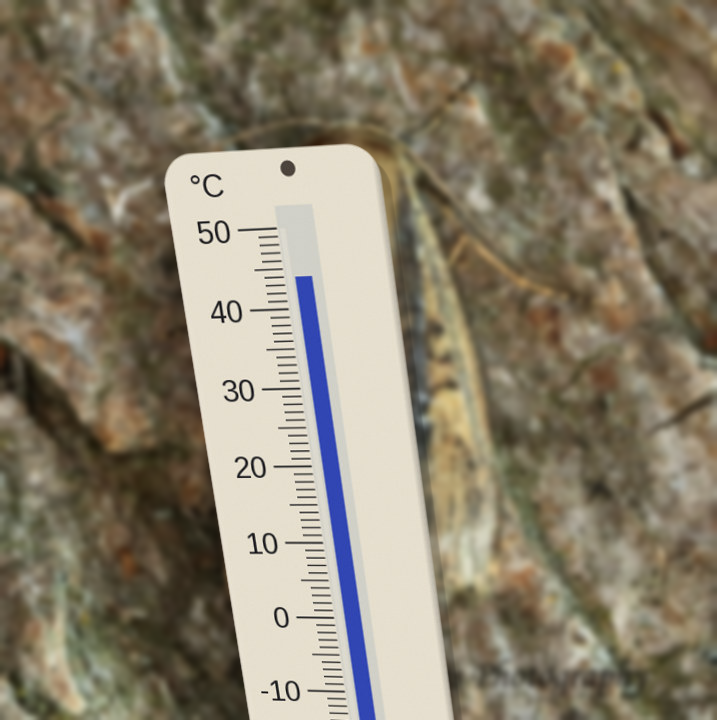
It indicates 44 °C
